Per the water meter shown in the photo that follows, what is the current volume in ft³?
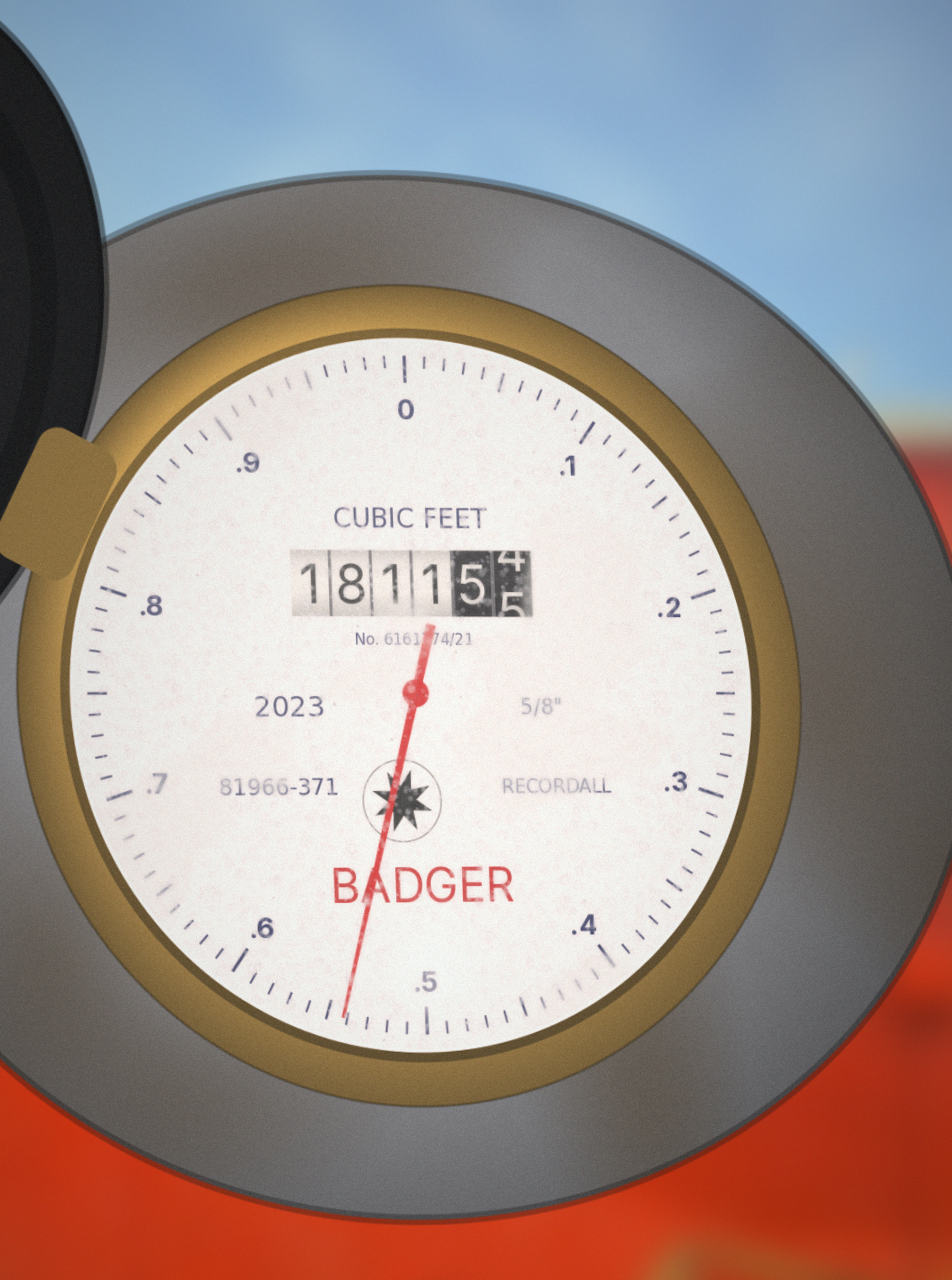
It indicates 181154.54 ft³
